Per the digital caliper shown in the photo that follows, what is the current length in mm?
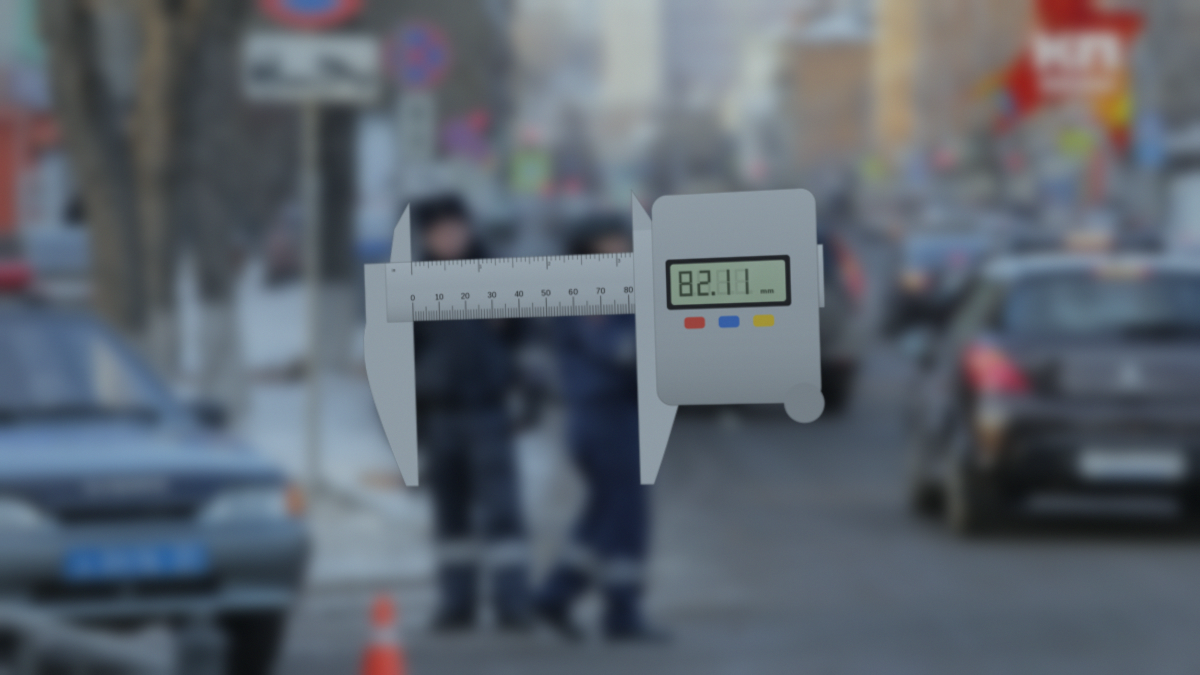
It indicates 82.11 mm
